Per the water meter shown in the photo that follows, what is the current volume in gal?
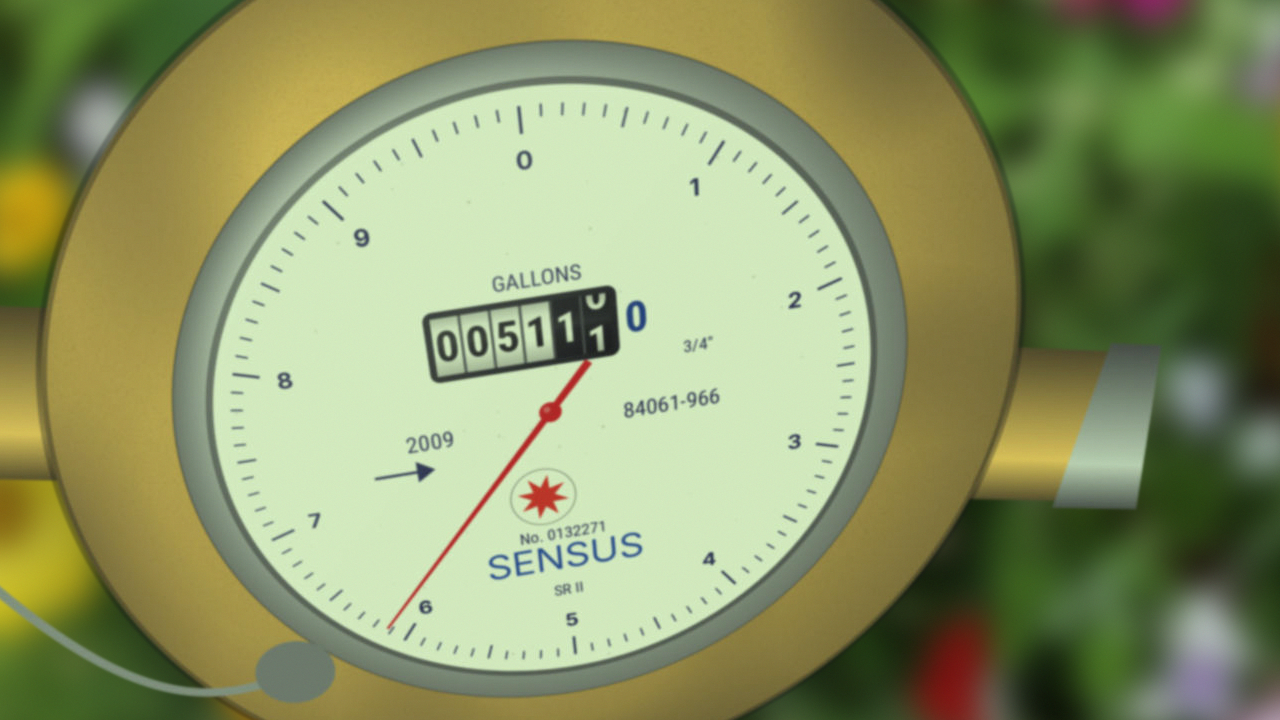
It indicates 51106.1 gal
